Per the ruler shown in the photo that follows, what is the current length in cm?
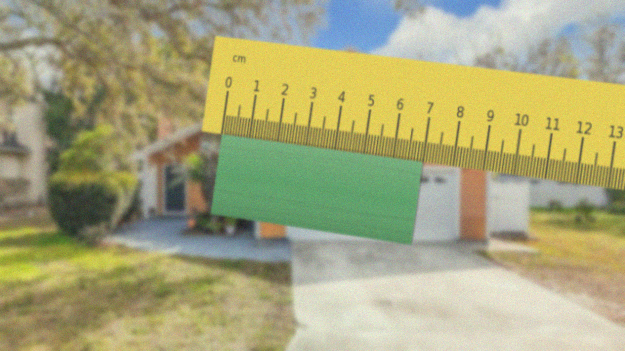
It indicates 7 cm
